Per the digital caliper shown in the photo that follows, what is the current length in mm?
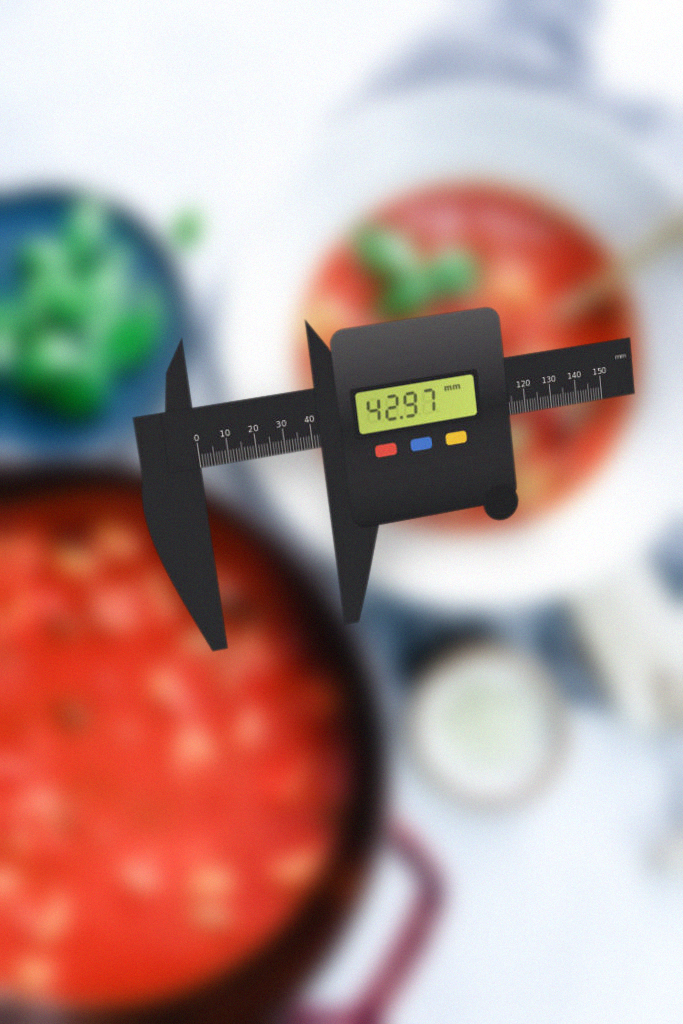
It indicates 42.97 mm
